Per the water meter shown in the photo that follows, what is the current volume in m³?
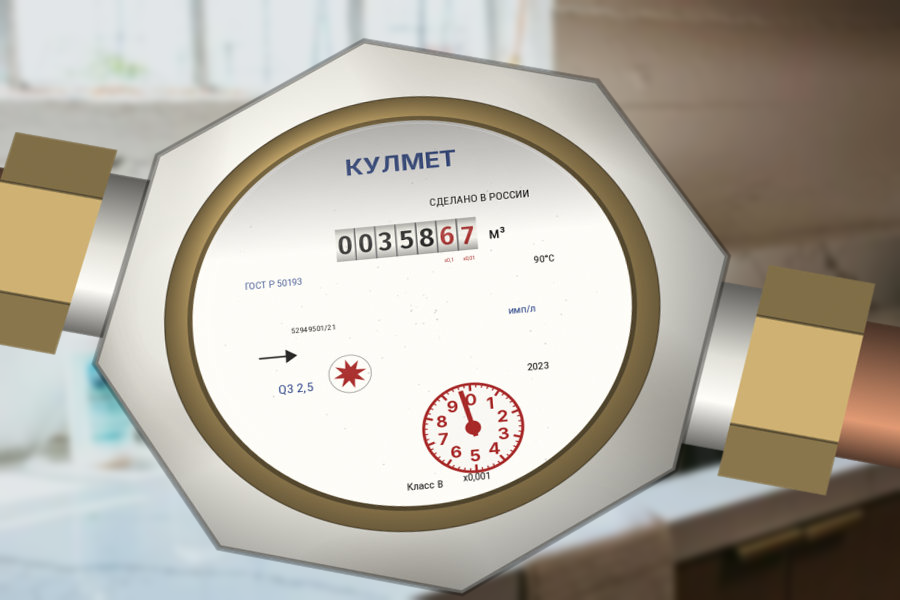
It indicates 358.669 m³
